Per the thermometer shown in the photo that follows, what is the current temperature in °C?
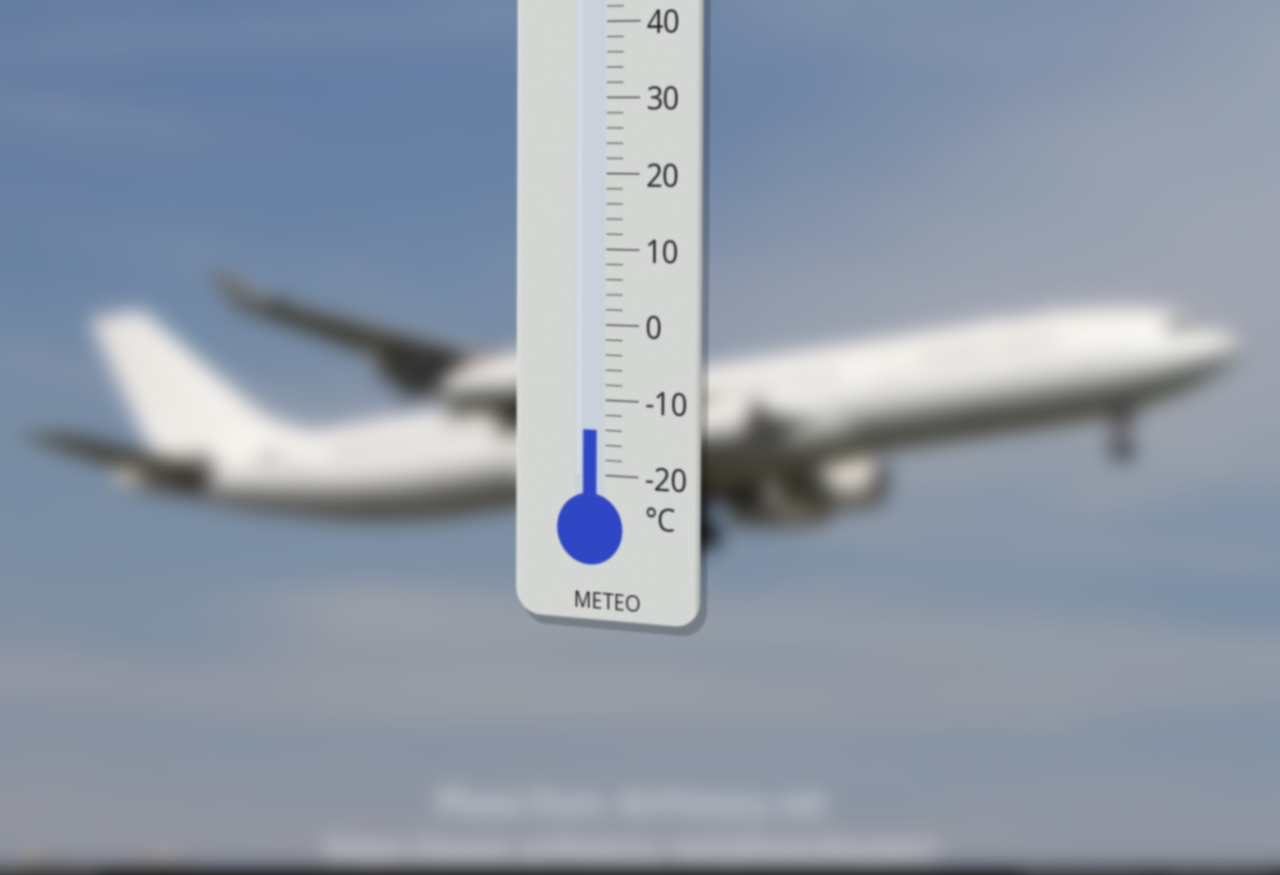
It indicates -14 °C
